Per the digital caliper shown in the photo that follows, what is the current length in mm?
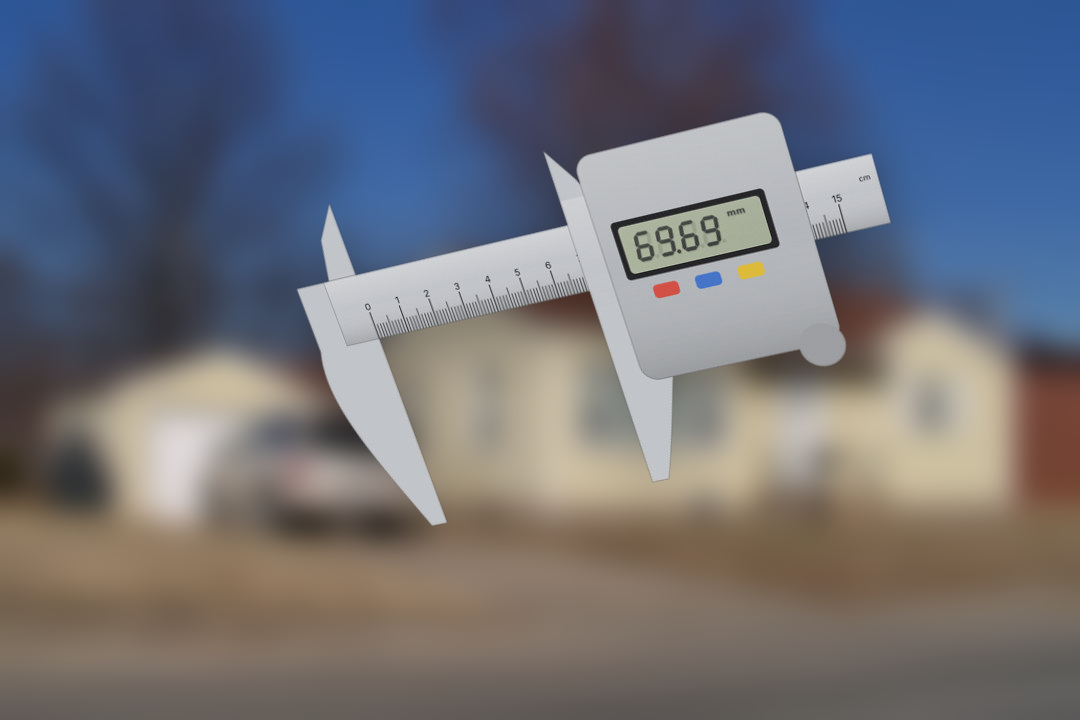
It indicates 69.69 mm
